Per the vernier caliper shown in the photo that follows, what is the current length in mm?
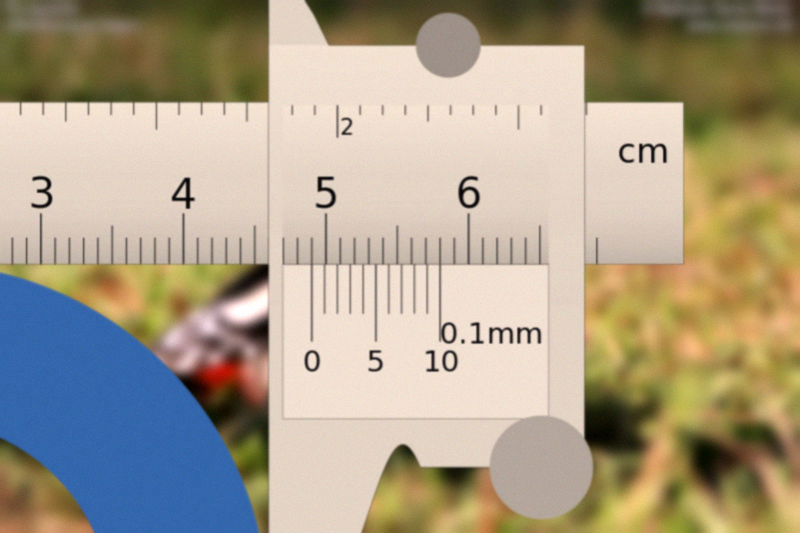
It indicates 49.0 mm
